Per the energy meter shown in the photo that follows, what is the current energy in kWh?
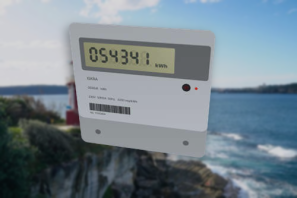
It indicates 54341 kWh
